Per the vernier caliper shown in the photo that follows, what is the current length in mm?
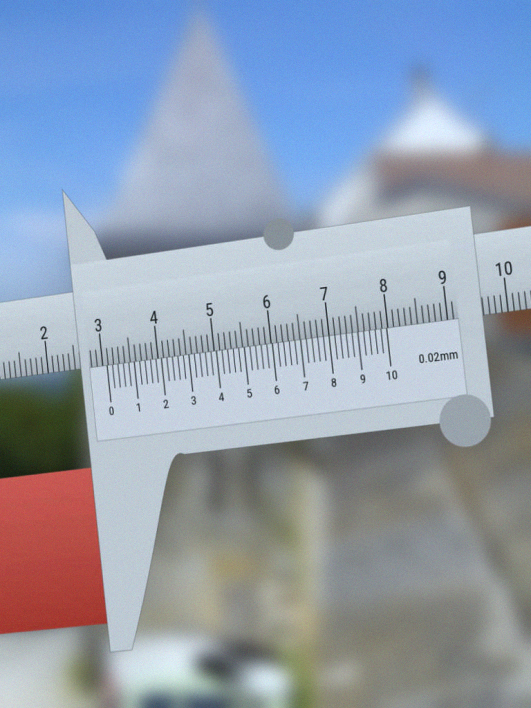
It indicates 30.8 mm
